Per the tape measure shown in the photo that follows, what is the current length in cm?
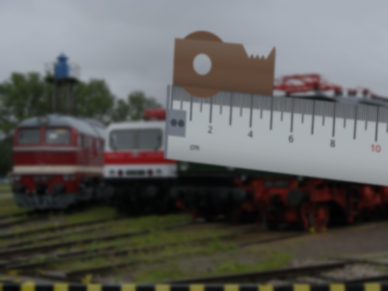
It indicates 5 cm
